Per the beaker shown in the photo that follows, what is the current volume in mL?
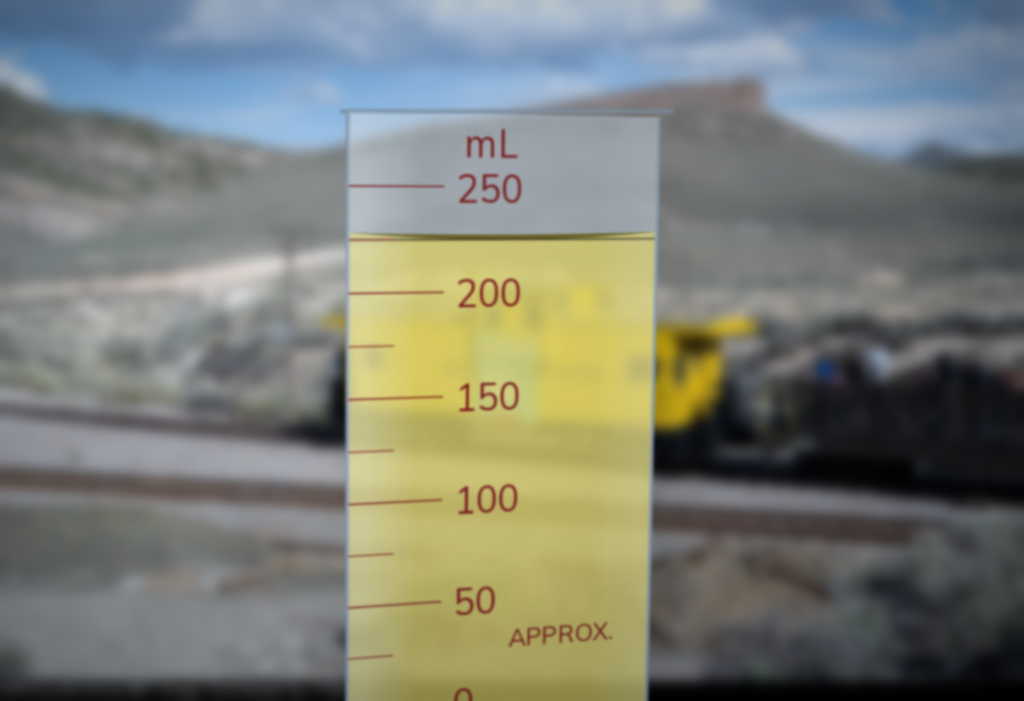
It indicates 225 mL
